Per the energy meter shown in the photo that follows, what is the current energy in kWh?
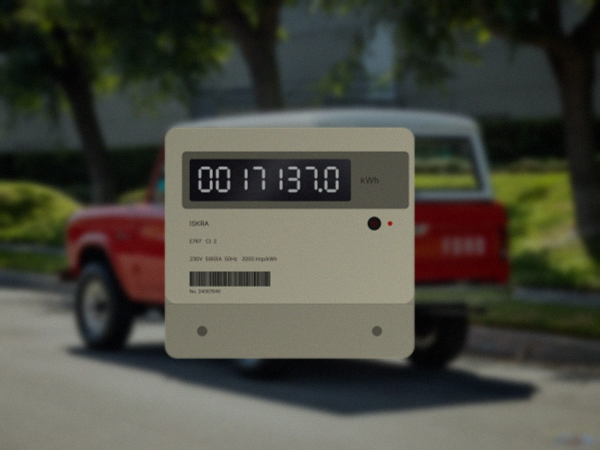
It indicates 17137.0 kWh
